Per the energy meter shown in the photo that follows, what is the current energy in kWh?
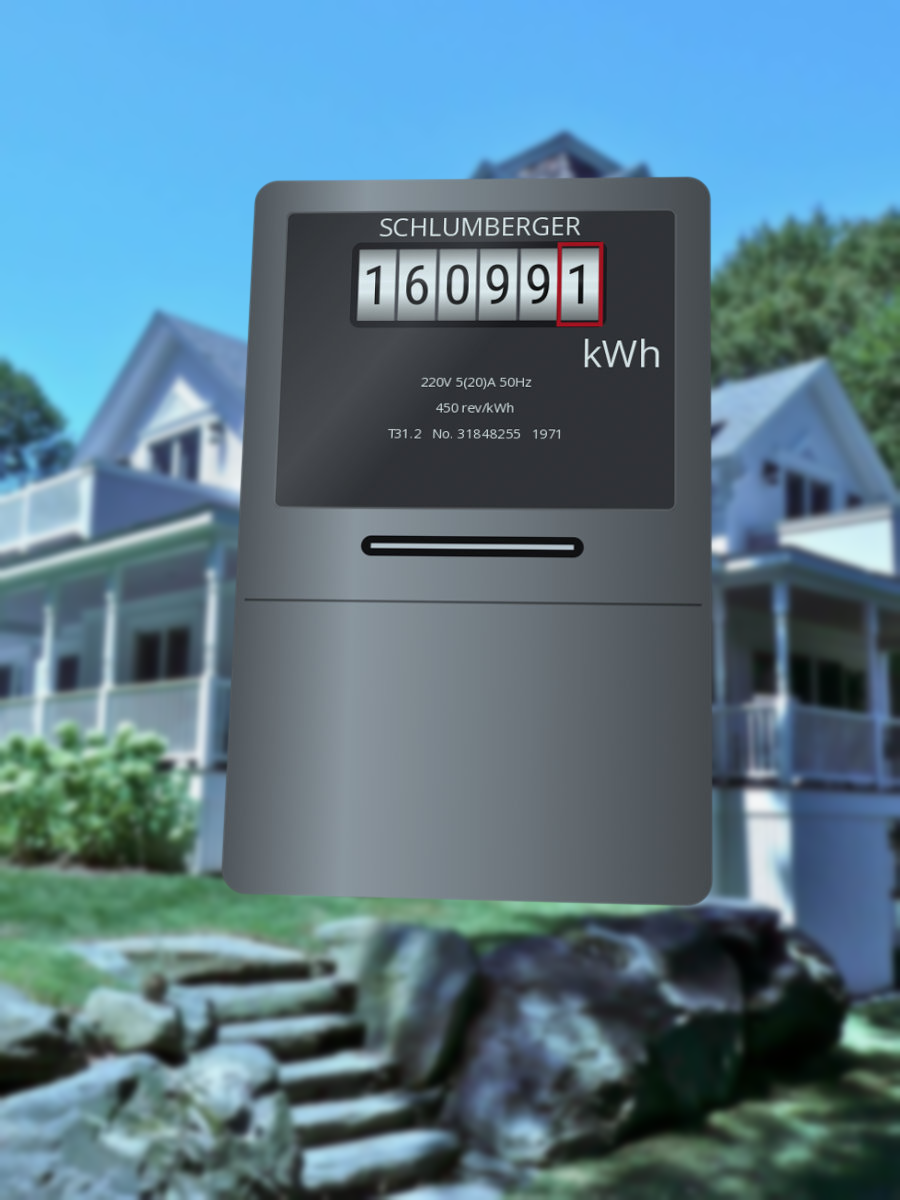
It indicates 16099.1 kWh
